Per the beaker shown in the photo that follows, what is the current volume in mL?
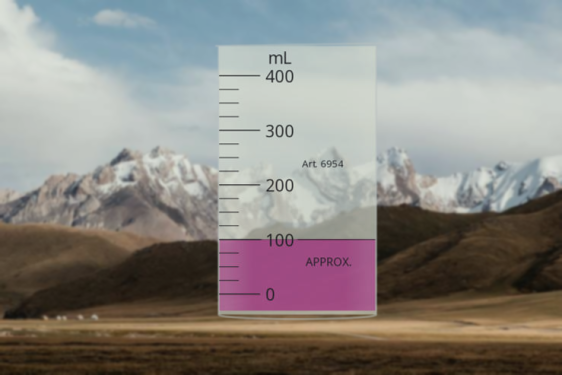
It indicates 100 mL
